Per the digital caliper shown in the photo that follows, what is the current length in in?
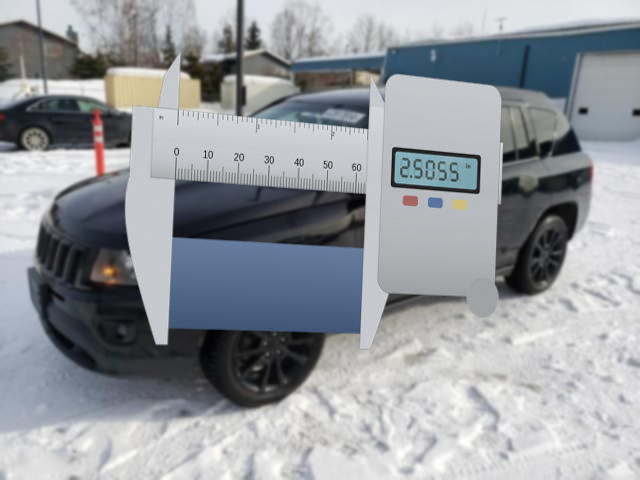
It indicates 2.5055 in
